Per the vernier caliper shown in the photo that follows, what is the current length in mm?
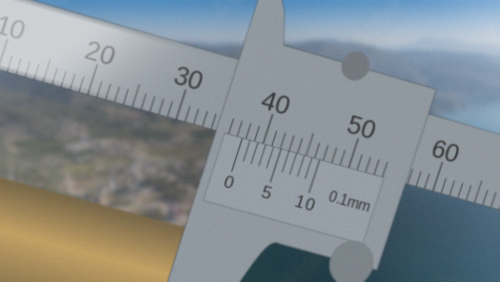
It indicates 37.6 mm
